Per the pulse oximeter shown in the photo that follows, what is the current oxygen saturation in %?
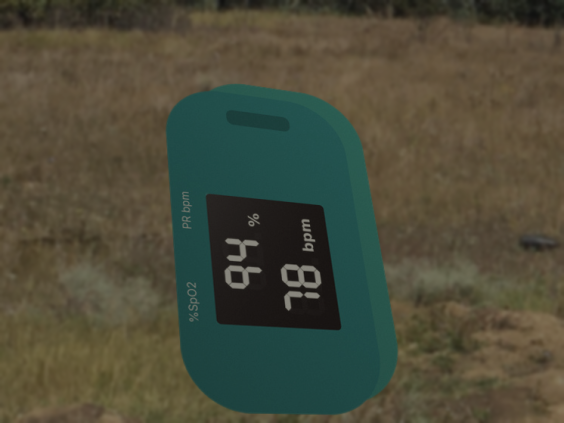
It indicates 94 %
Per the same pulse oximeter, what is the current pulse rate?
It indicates 78 bpm
